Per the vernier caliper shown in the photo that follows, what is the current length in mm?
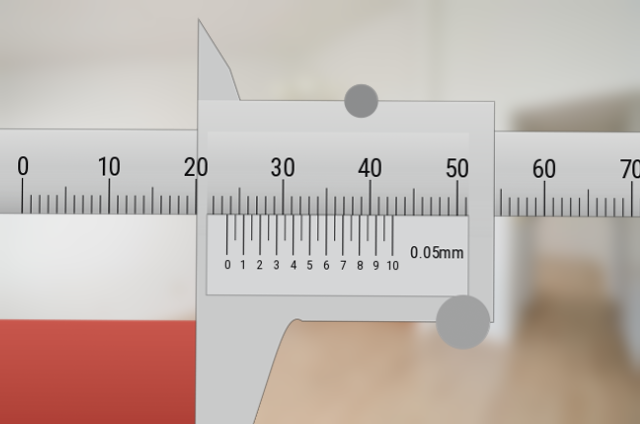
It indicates 23.6 mm
